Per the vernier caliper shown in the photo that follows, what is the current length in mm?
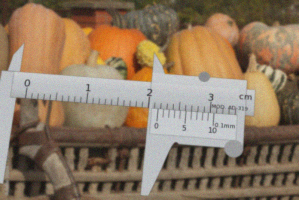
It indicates 21.6 mm
